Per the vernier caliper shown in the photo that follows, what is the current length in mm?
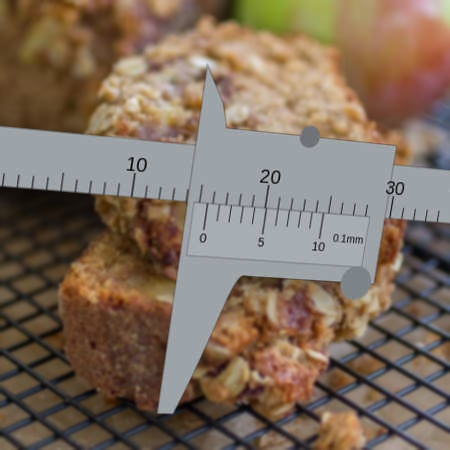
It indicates 15.6 mm
